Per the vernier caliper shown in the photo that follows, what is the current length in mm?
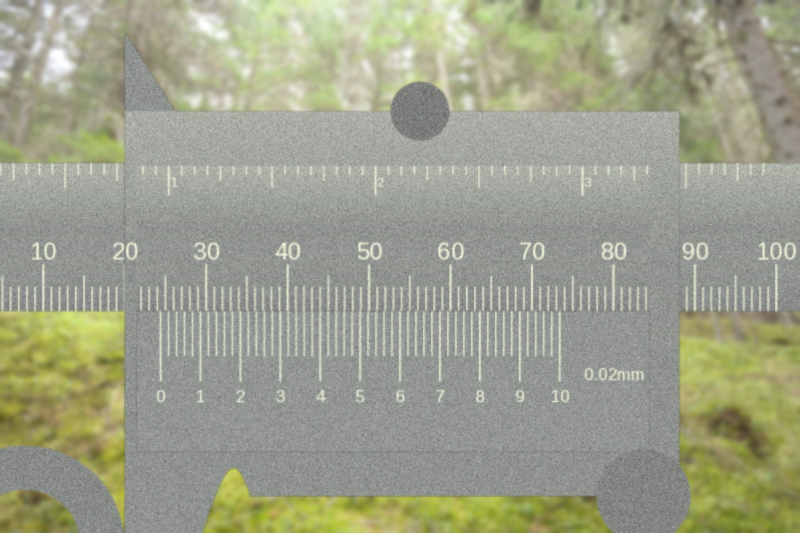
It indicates 24.4 mm
